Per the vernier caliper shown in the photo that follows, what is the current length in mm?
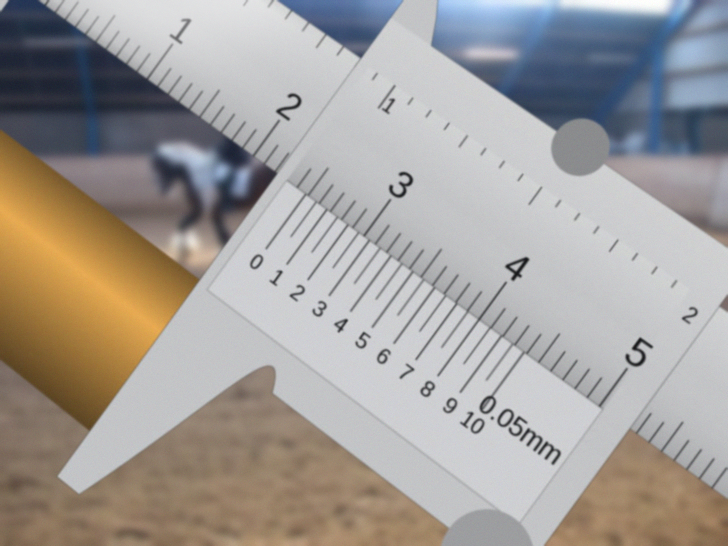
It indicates 24.8 mm
